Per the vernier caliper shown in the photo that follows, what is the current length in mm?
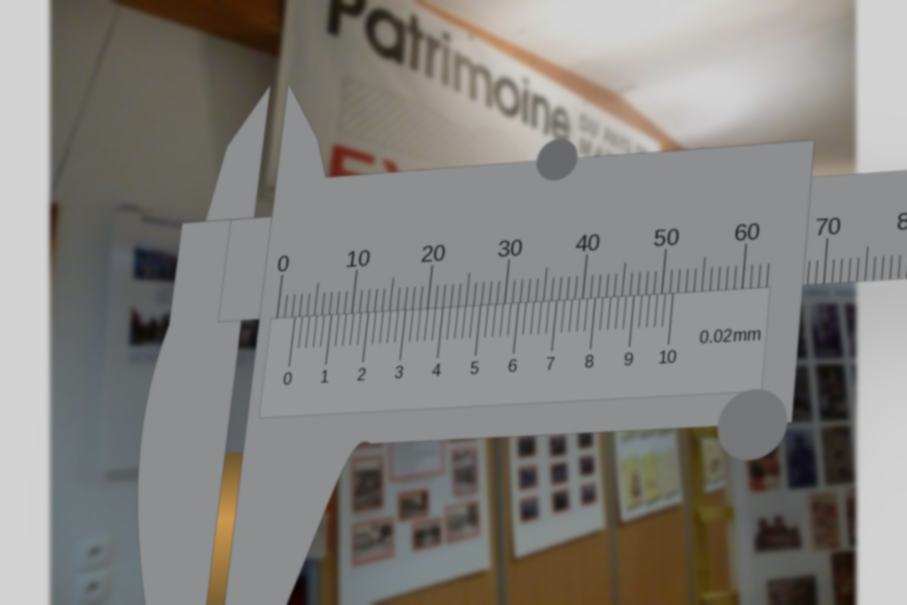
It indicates 2.4 mm
